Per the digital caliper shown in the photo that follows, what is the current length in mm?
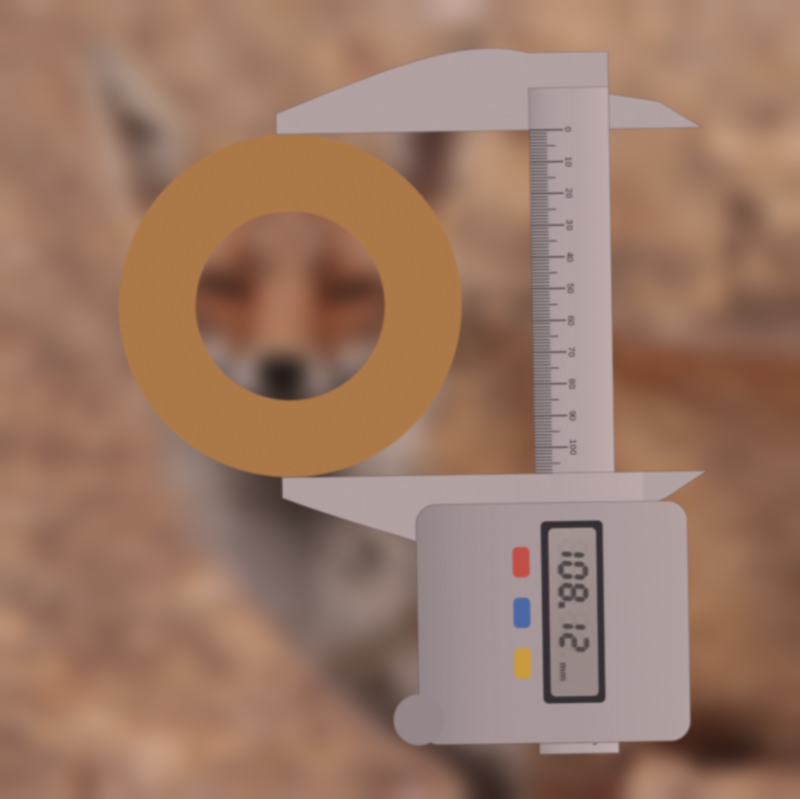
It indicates 108.12 mm
